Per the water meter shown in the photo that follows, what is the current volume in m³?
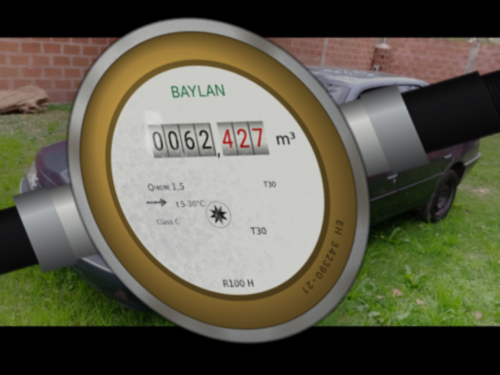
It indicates 62.427 m³
